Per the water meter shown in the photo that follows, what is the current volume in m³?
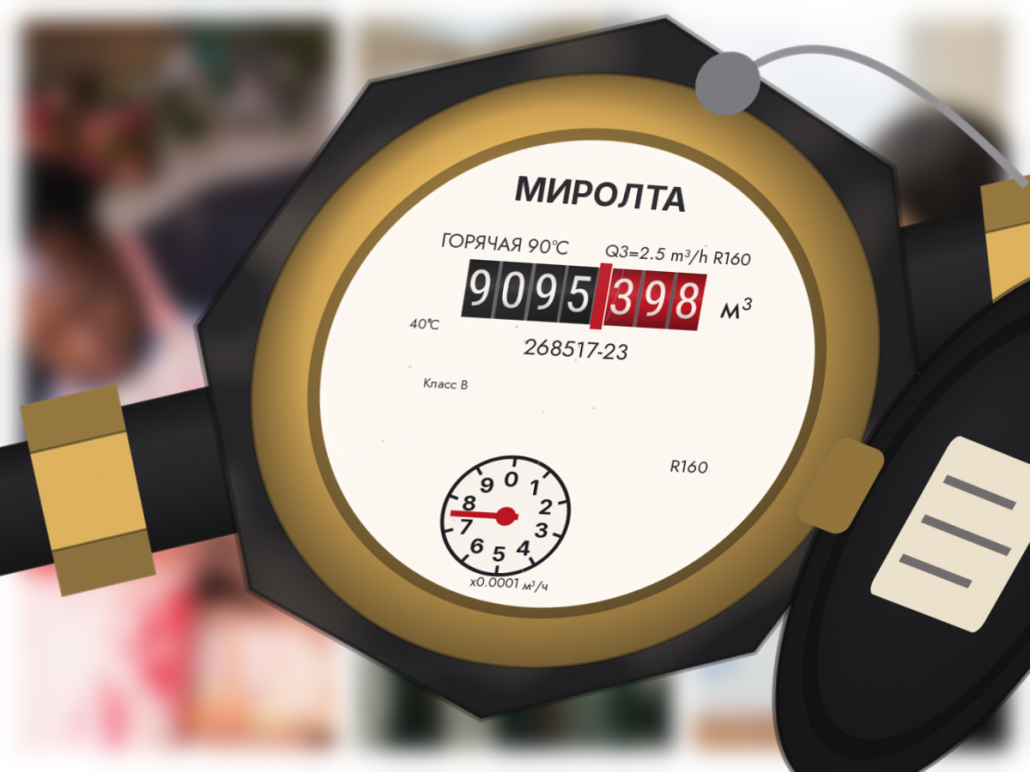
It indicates 9095.3987 m³
